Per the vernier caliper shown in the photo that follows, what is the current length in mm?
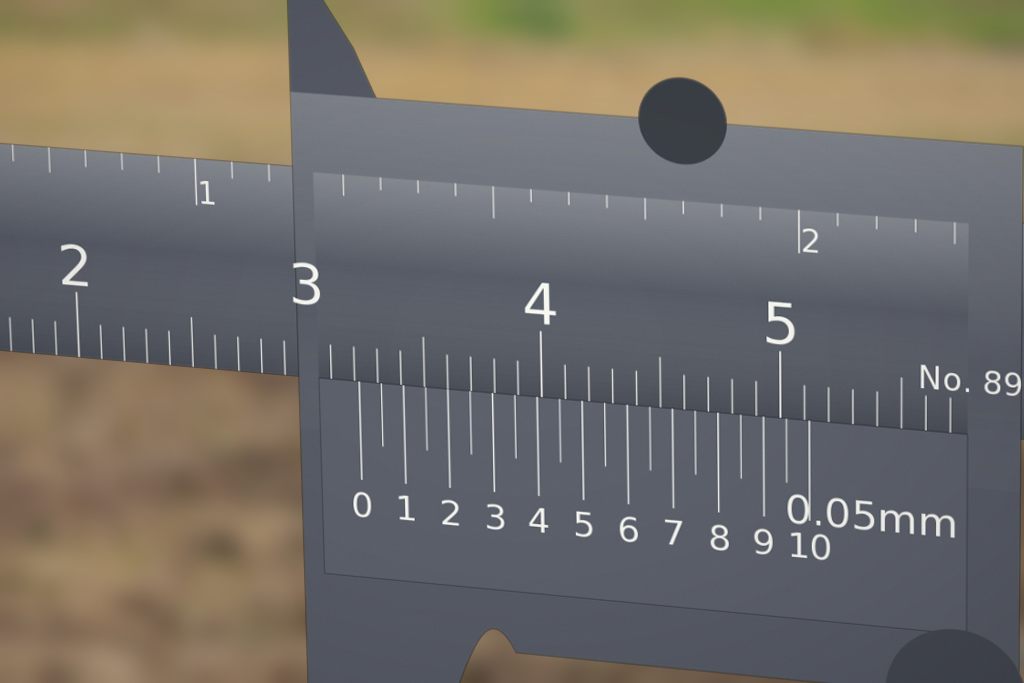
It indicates 32.20 mm
